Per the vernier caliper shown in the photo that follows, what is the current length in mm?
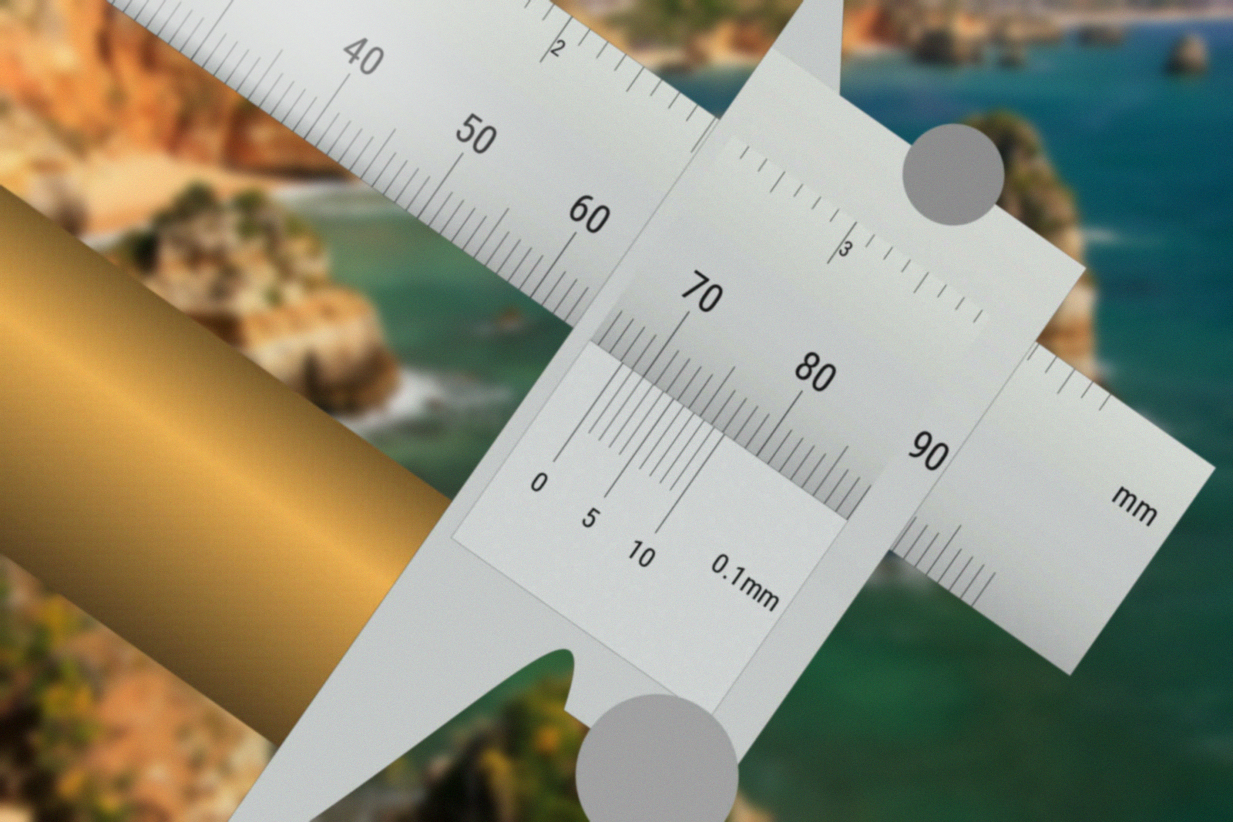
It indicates 68.2 mm
